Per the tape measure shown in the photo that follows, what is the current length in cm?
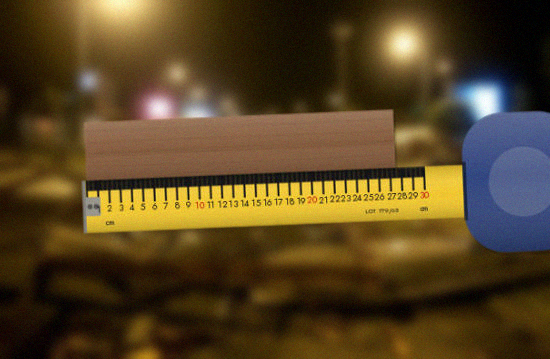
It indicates 27.5 cm
